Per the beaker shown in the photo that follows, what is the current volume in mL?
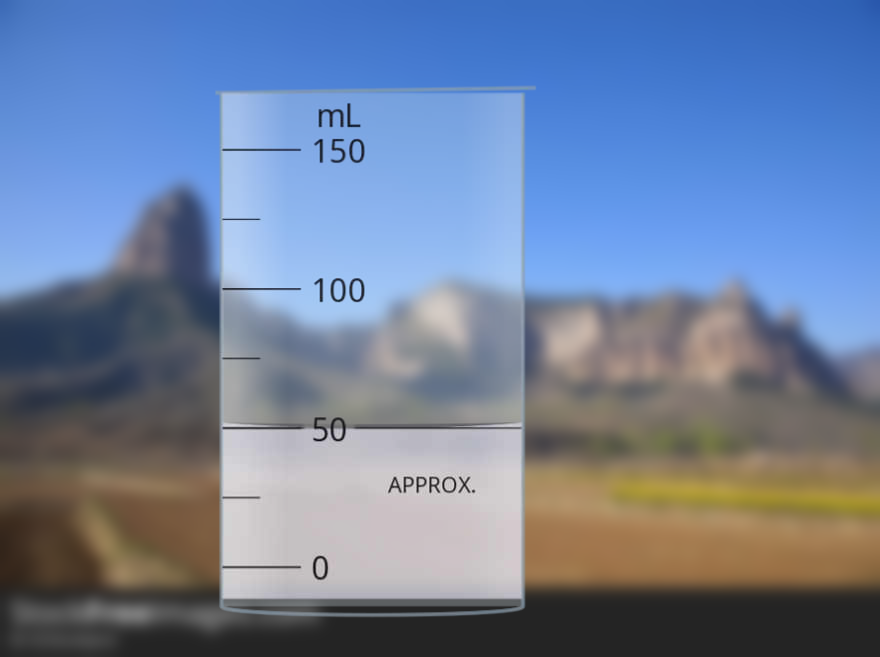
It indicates 50 mL
